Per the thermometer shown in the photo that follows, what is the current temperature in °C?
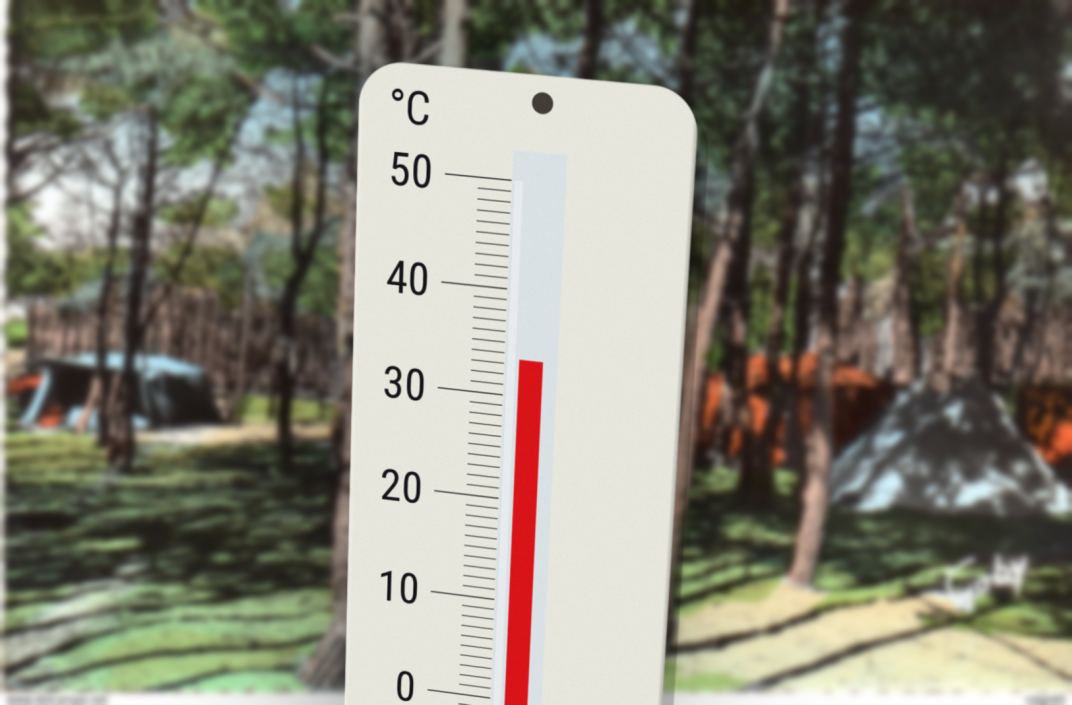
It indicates 33.5 °C
